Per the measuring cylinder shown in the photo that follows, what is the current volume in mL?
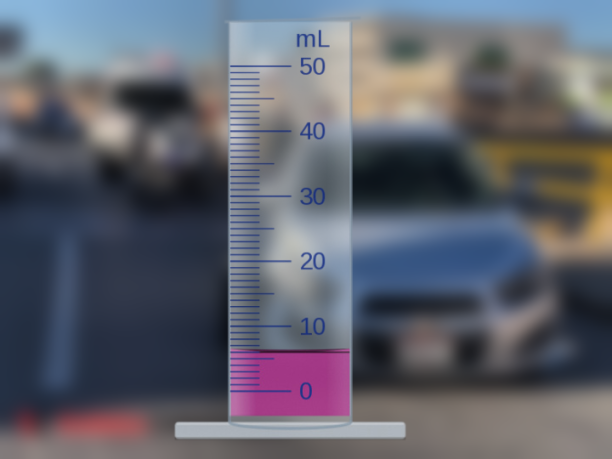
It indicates 6 mL
